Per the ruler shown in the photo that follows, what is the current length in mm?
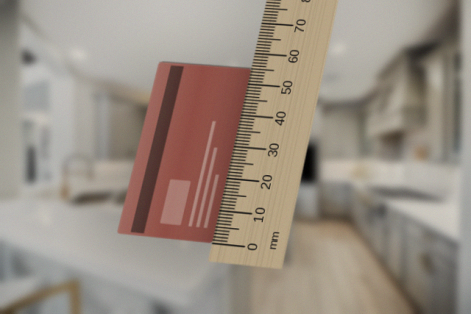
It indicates 55 mm
